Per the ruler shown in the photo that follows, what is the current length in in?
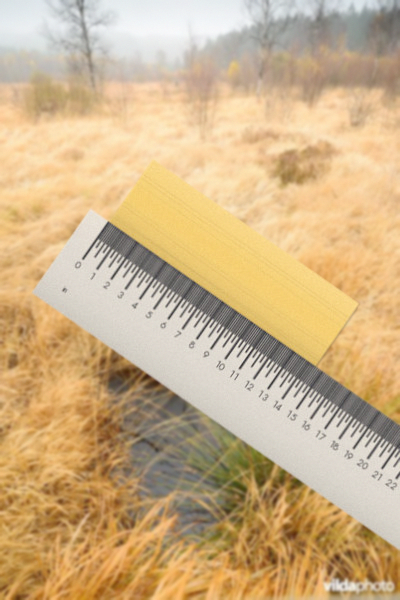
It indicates 14.5 in
